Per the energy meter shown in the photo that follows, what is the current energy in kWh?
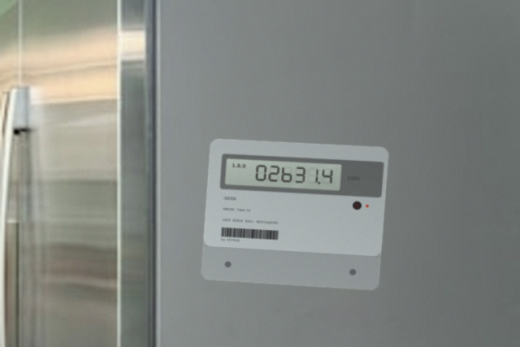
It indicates 2631.4 kWh
